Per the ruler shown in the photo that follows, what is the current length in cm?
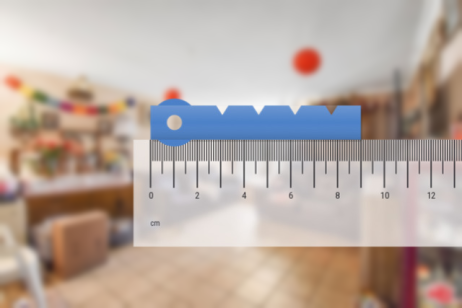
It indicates 9 cm
